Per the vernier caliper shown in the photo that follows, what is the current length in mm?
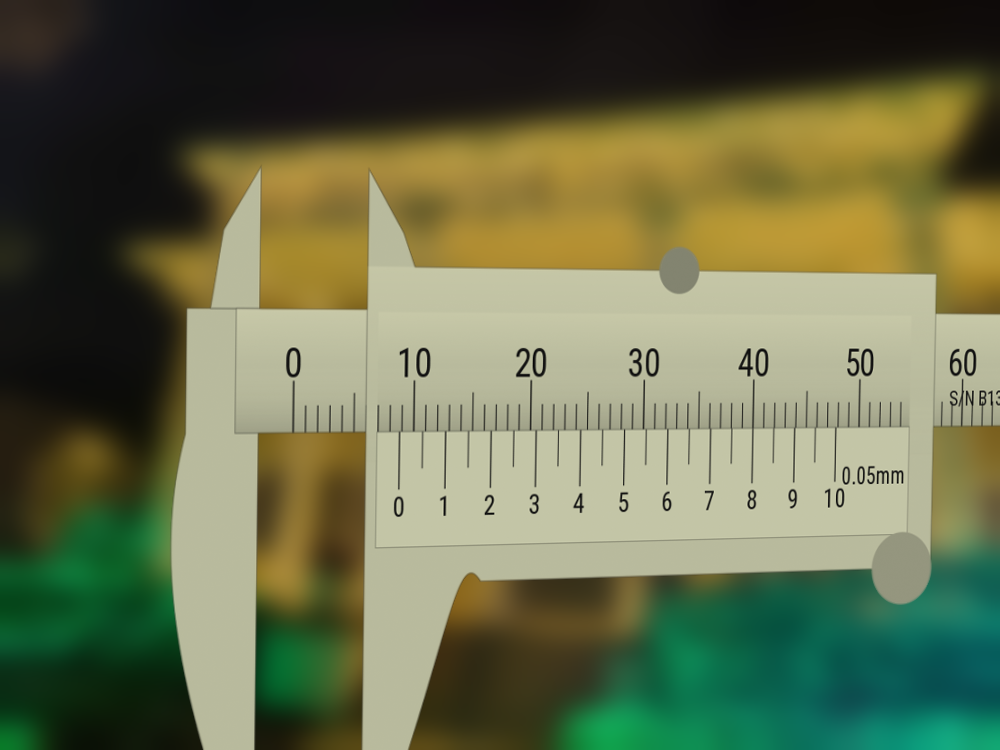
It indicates 8.8 mm
